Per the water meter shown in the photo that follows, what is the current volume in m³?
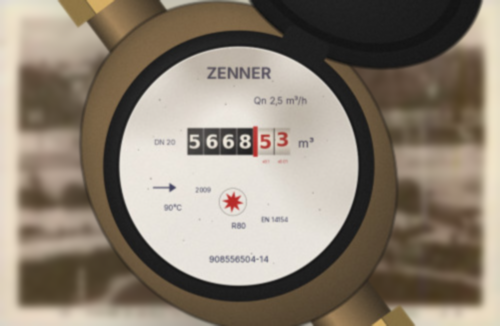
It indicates 5668.53 m³
